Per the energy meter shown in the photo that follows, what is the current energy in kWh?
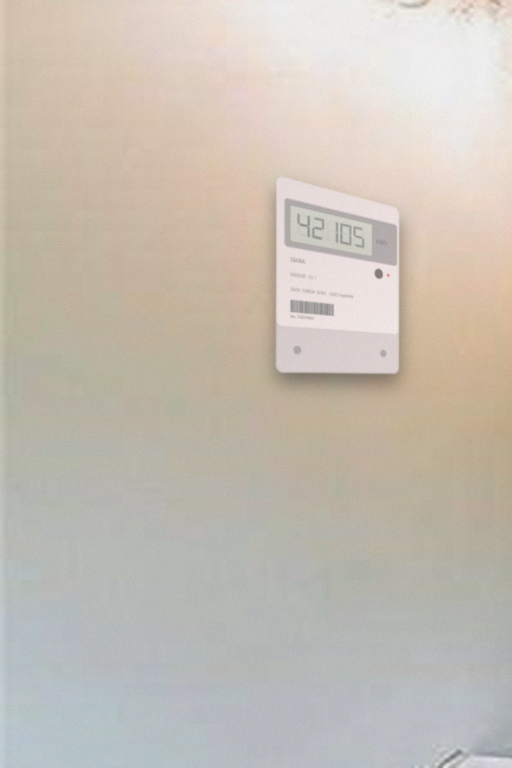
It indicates 42105 kWh
